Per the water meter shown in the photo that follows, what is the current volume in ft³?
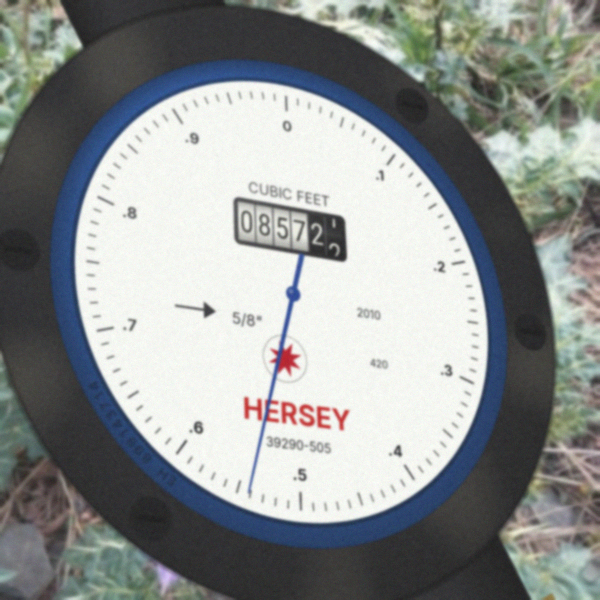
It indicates 85721.54 ft³
